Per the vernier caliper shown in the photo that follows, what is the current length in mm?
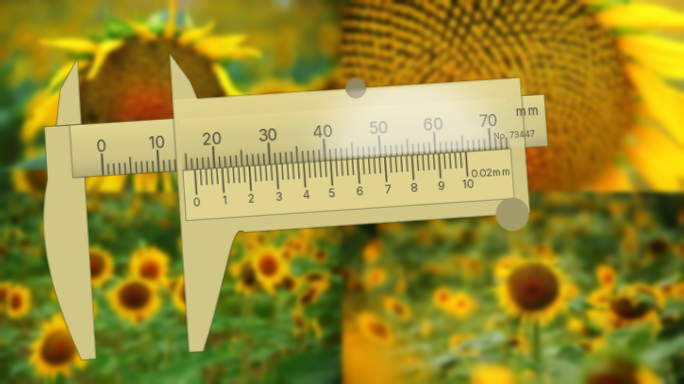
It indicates 16.5 mm
